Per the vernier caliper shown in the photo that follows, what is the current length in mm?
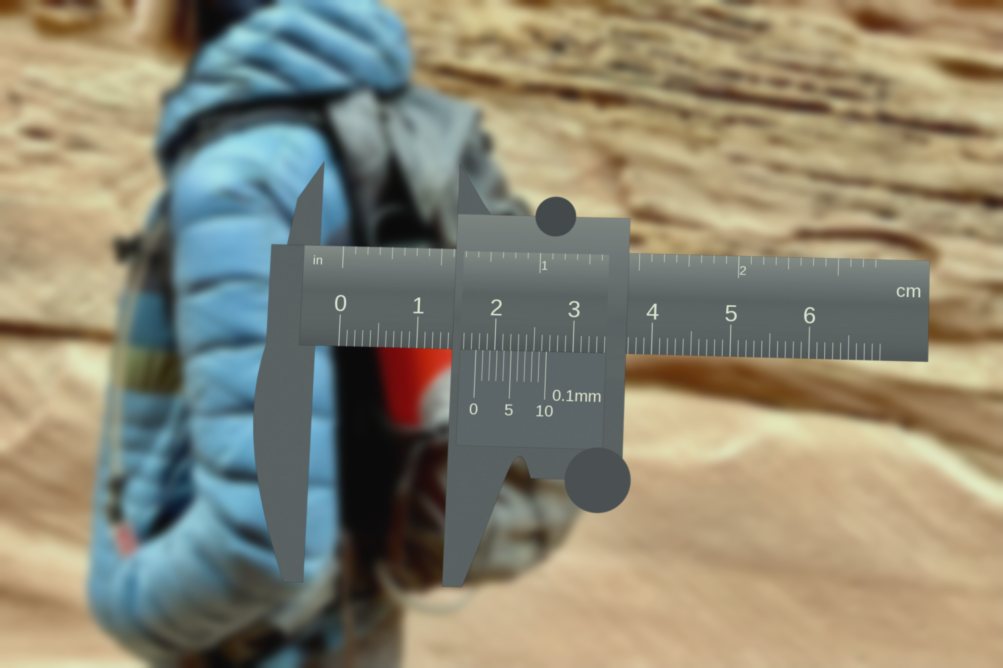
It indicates 17.6 mm
